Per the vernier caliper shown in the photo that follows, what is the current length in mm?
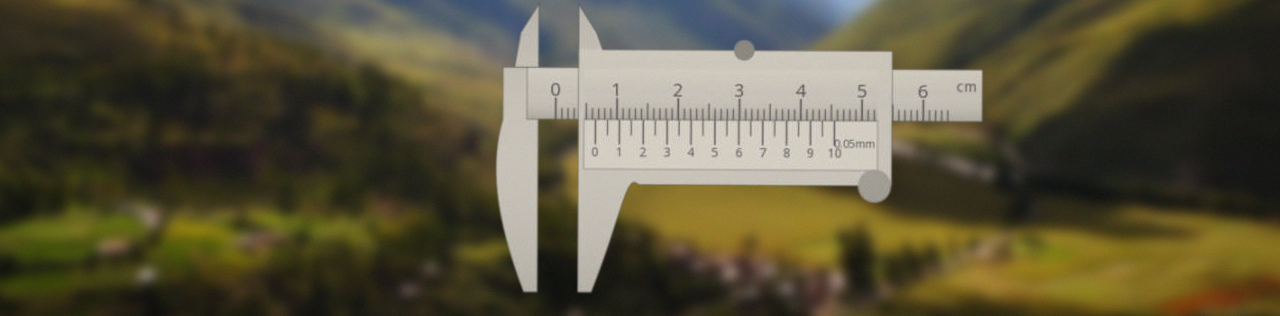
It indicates 6.5 mm
